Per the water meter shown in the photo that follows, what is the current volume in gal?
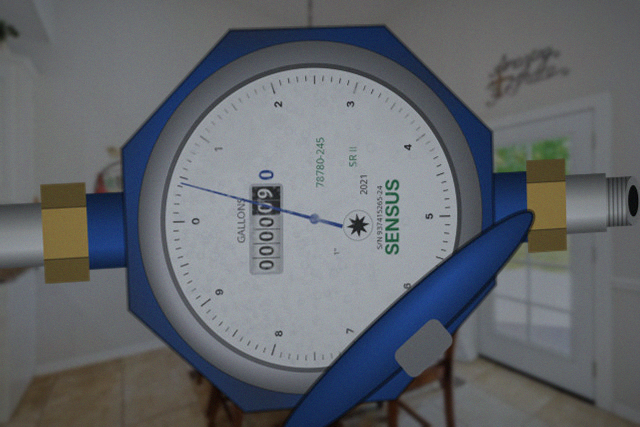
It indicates 90.4 gal
